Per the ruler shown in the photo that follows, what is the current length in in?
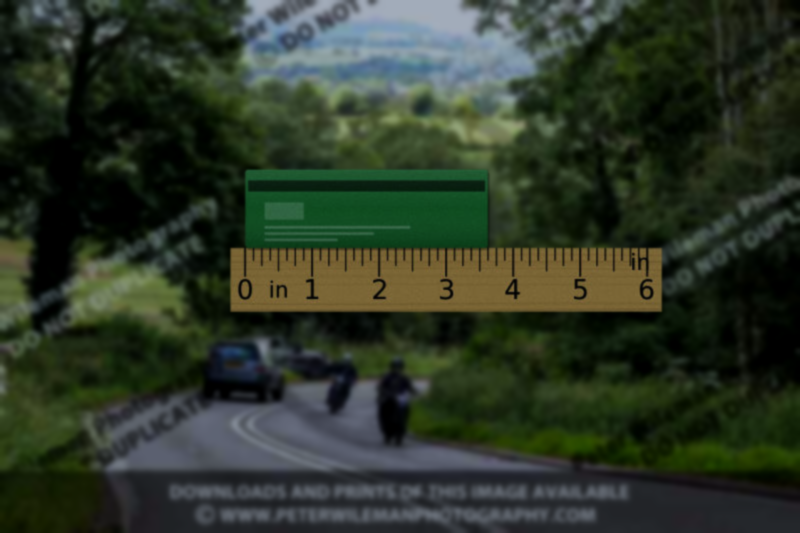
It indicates 3.625 in
